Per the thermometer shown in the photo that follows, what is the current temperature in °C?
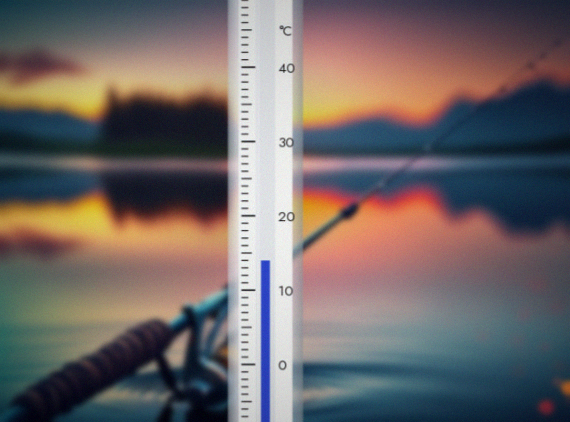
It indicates 14 °C
